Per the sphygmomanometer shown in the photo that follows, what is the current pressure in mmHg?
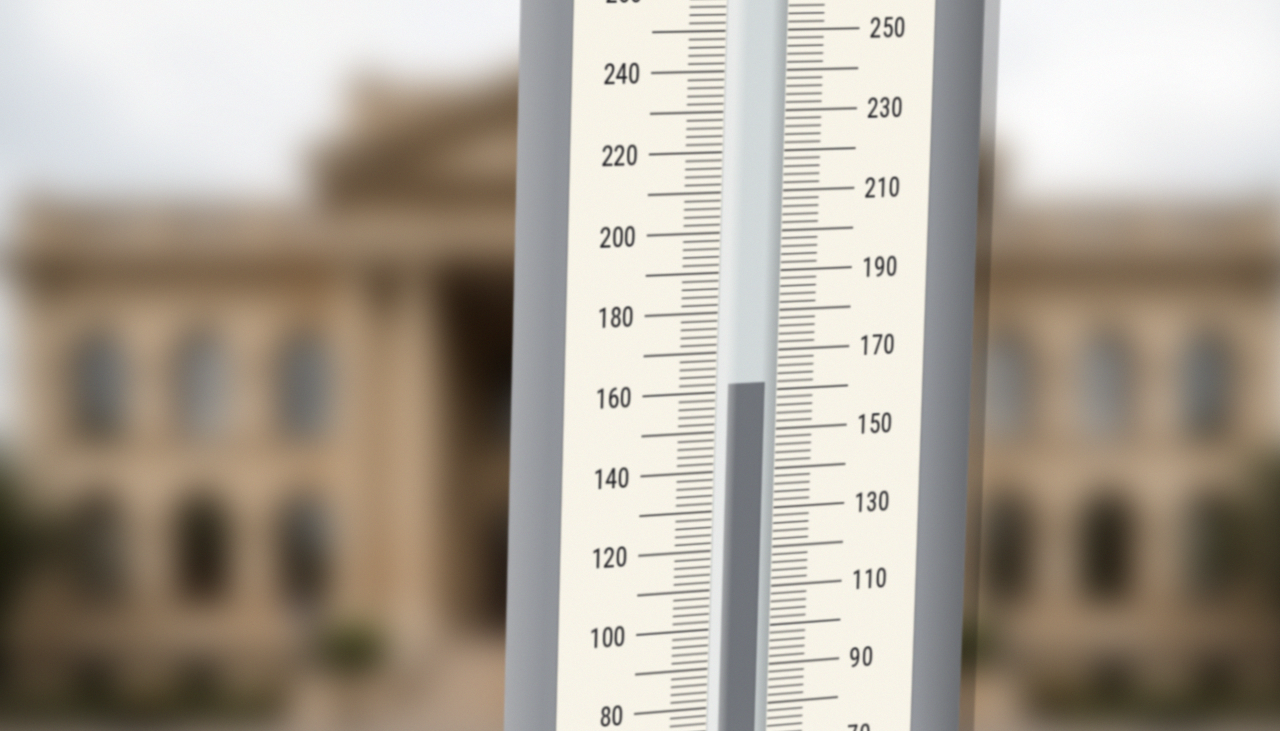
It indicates 162 mmHg
